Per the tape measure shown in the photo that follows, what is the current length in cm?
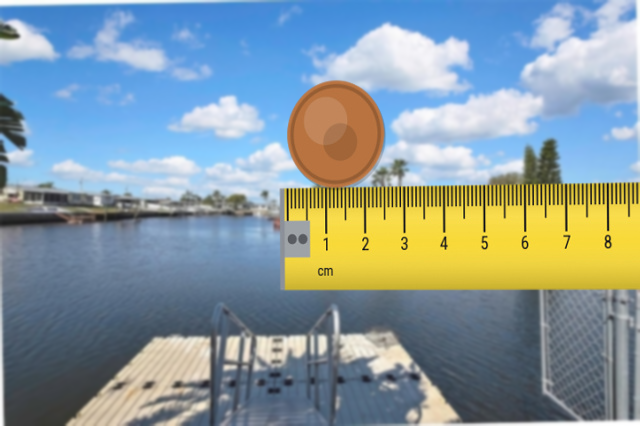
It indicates 2.5 cm
